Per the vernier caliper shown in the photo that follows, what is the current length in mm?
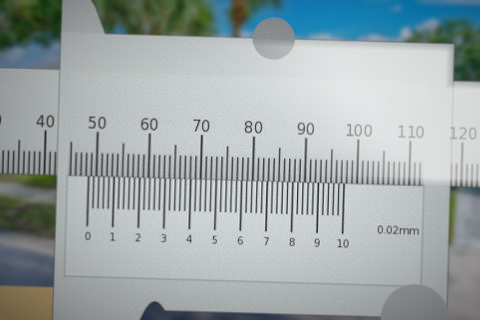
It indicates 48.5 mm
